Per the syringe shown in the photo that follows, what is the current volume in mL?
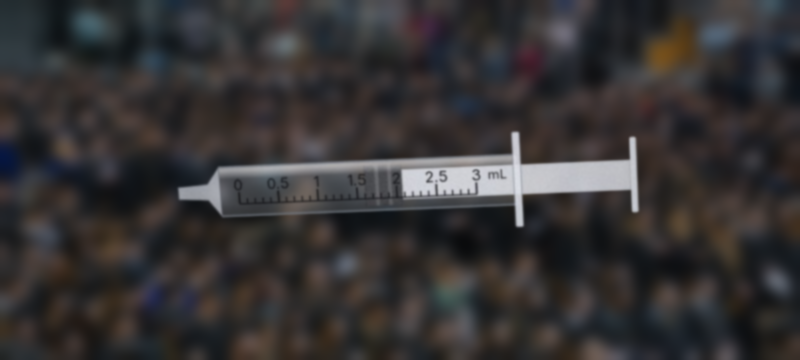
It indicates 1.6 mL
